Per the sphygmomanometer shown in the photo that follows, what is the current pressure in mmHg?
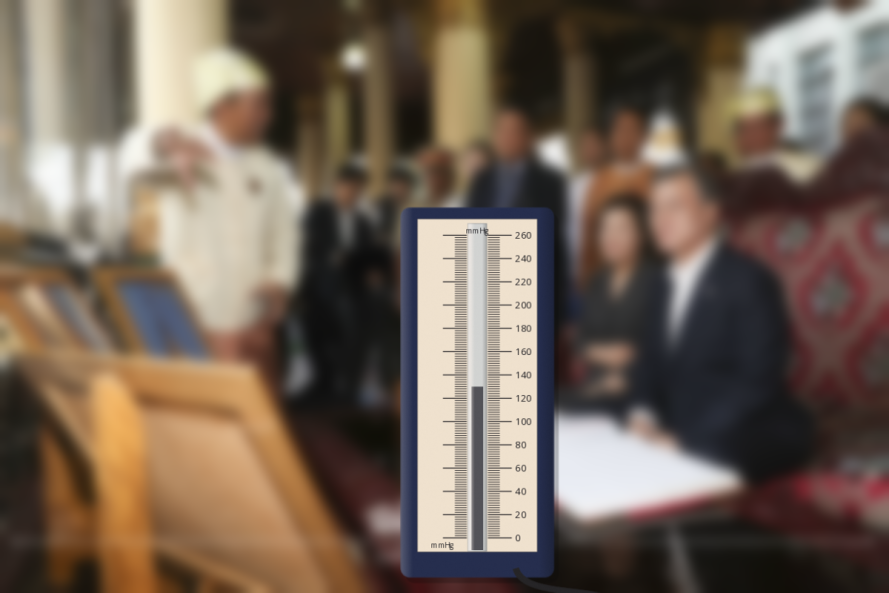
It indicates 130 mmHg
